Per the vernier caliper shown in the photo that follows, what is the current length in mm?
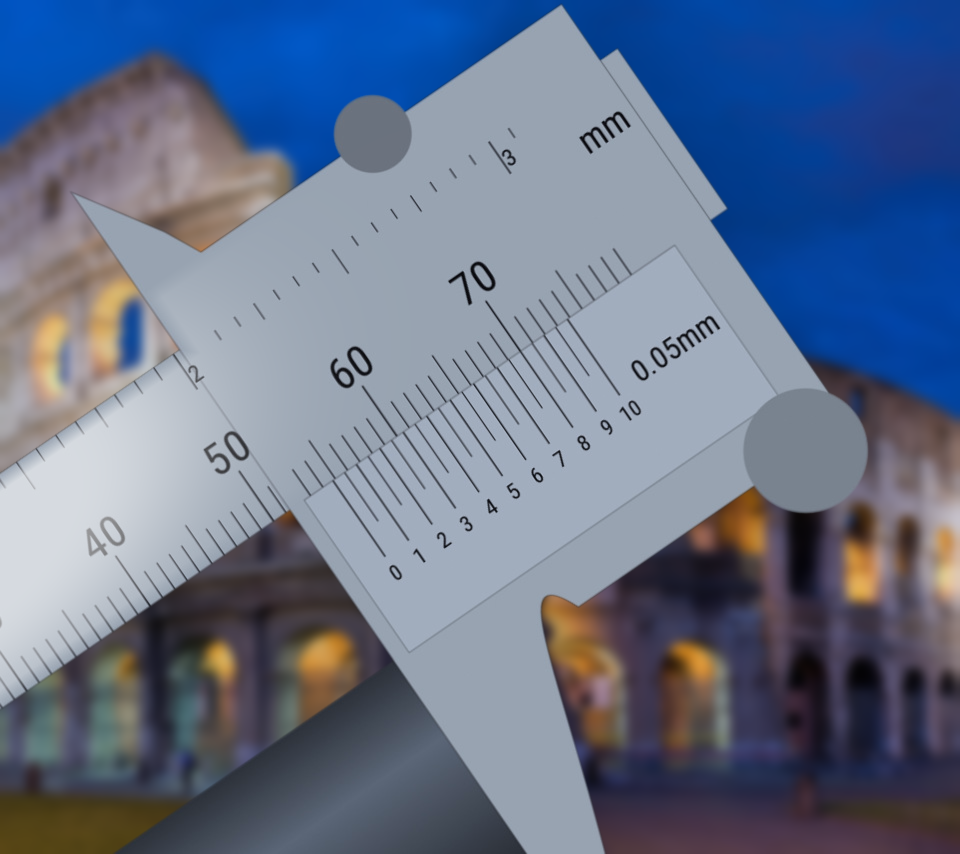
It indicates 54.8 mm
